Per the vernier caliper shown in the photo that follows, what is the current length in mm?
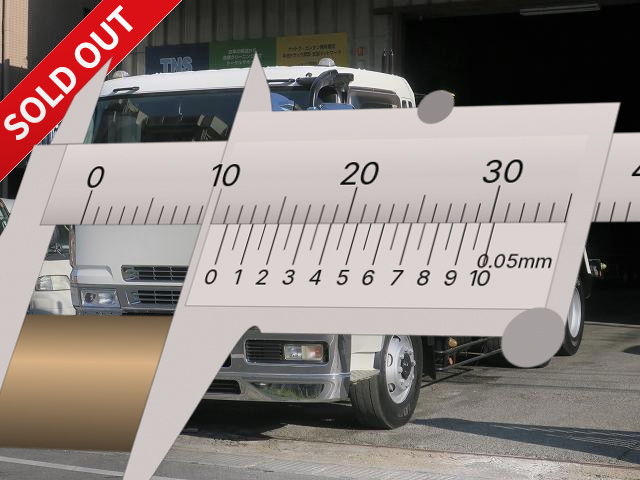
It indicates 11.3 mm
